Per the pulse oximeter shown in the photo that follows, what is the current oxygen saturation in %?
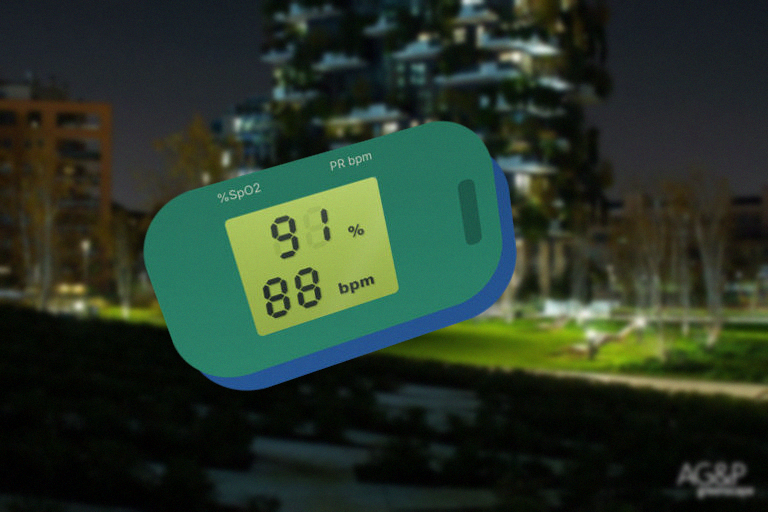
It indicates 91 %
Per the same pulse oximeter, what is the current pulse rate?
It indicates 88 bpm
